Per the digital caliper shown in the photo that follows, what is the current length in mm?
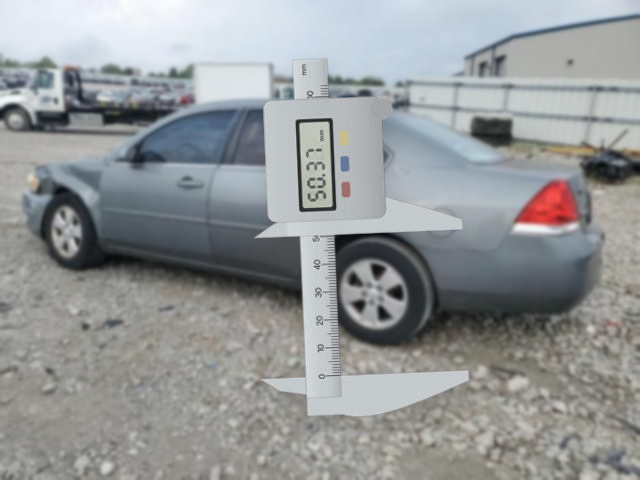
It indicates 50.37 mm
